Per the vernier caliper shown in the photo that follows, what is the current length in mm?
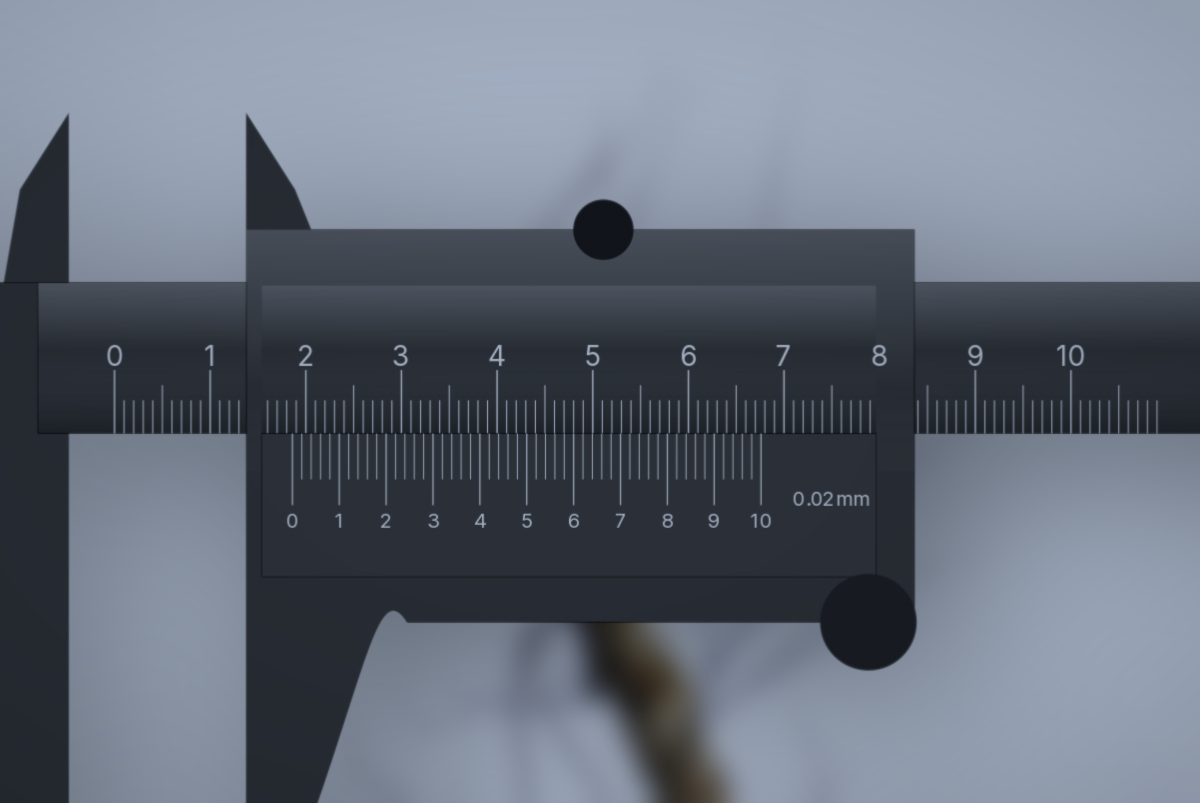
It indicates 18.6 mm
